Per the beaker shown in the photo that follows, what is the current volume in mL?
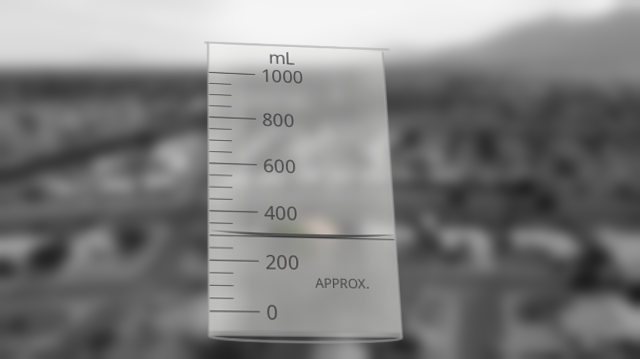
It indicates 300 mL
